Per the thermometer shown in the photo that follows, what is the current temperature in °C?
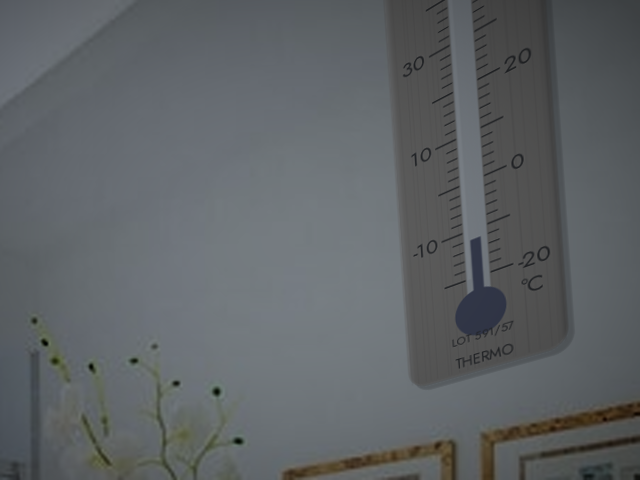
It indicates -12 °C
